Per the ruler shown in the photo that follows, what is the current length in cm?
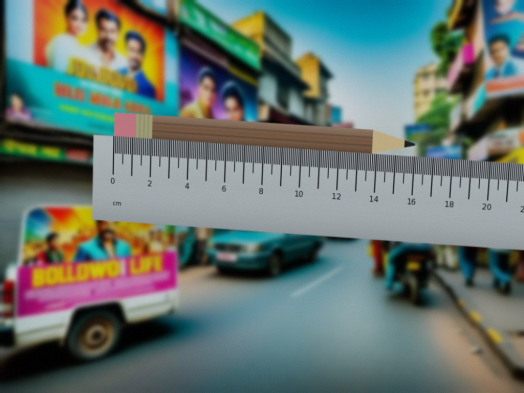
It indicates 16 cm
